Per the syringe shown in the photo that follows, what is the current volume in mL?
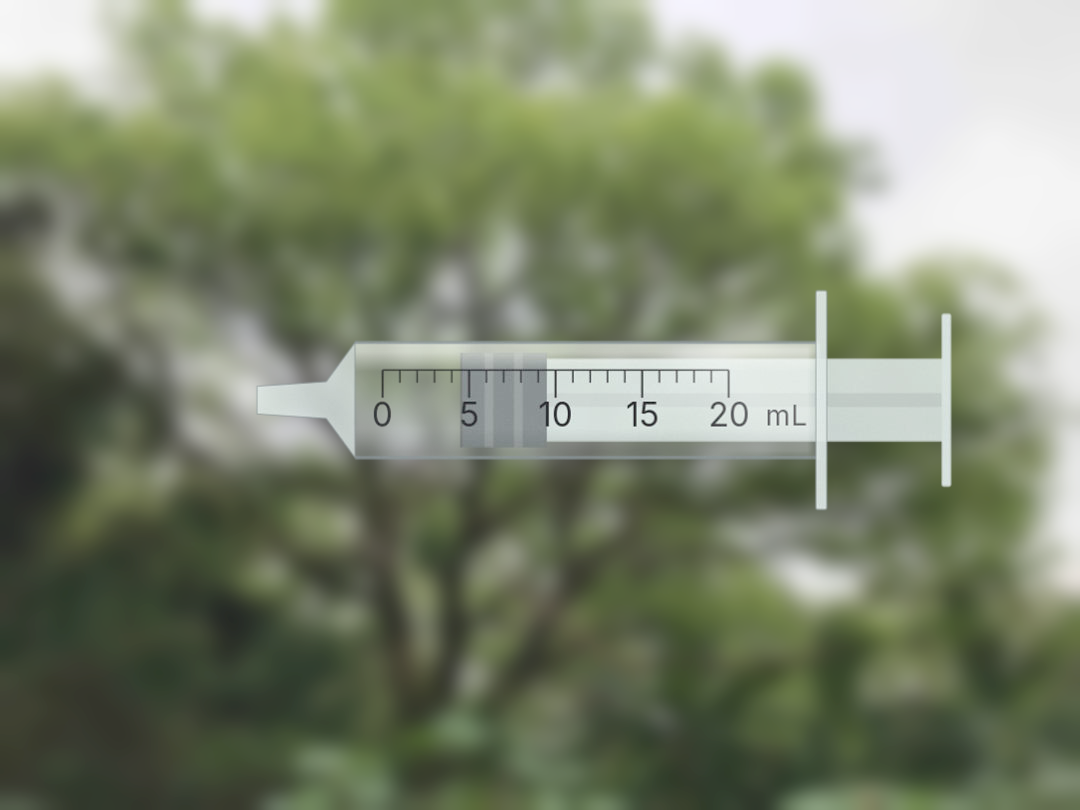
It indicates 4.5 mL
